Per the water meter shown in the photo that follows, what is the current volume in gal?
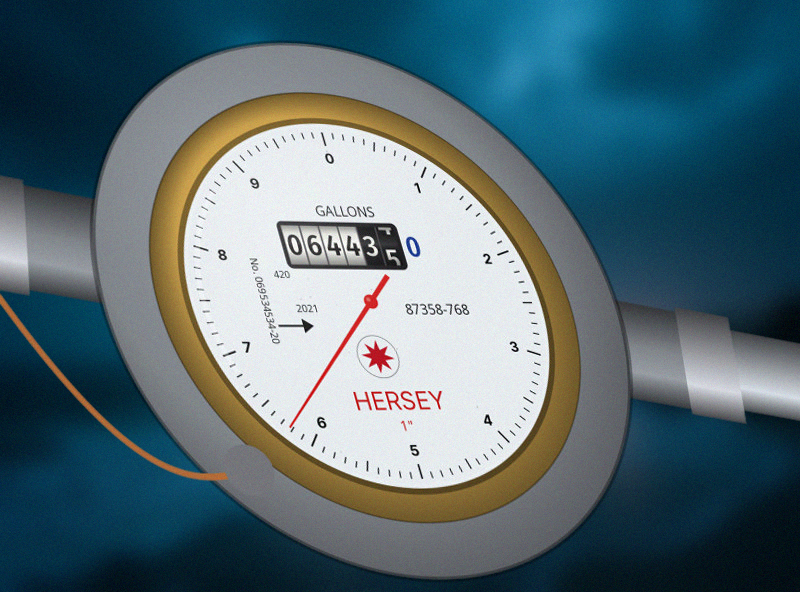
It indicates 644346.2 gal
